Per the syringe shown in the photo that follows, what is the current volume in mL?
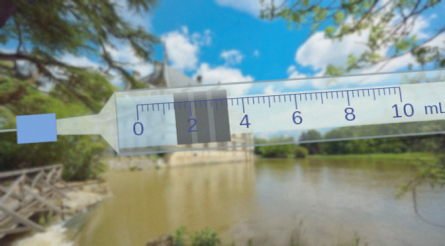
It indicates 1.4 mL
